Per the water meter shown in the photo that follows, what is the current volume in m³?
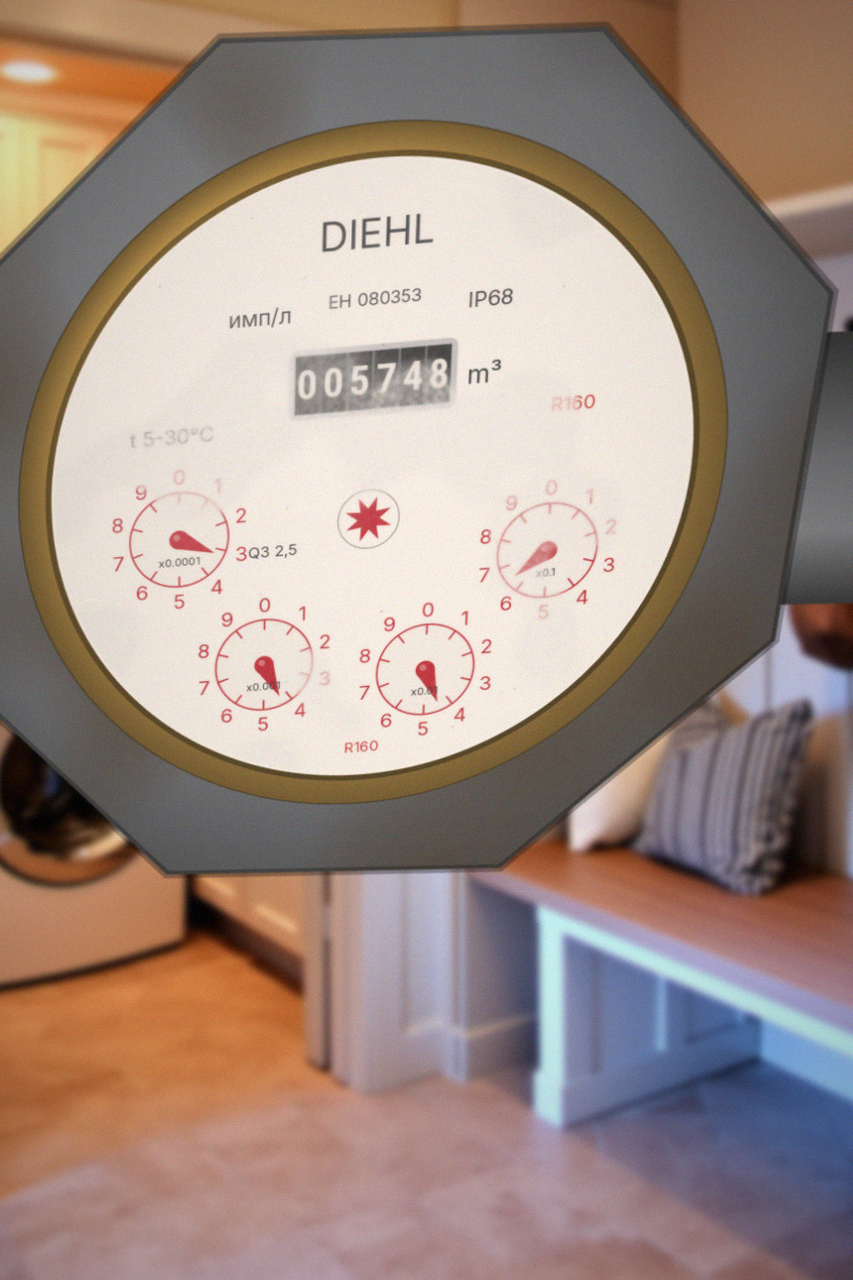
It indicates 5748.6443 m³
